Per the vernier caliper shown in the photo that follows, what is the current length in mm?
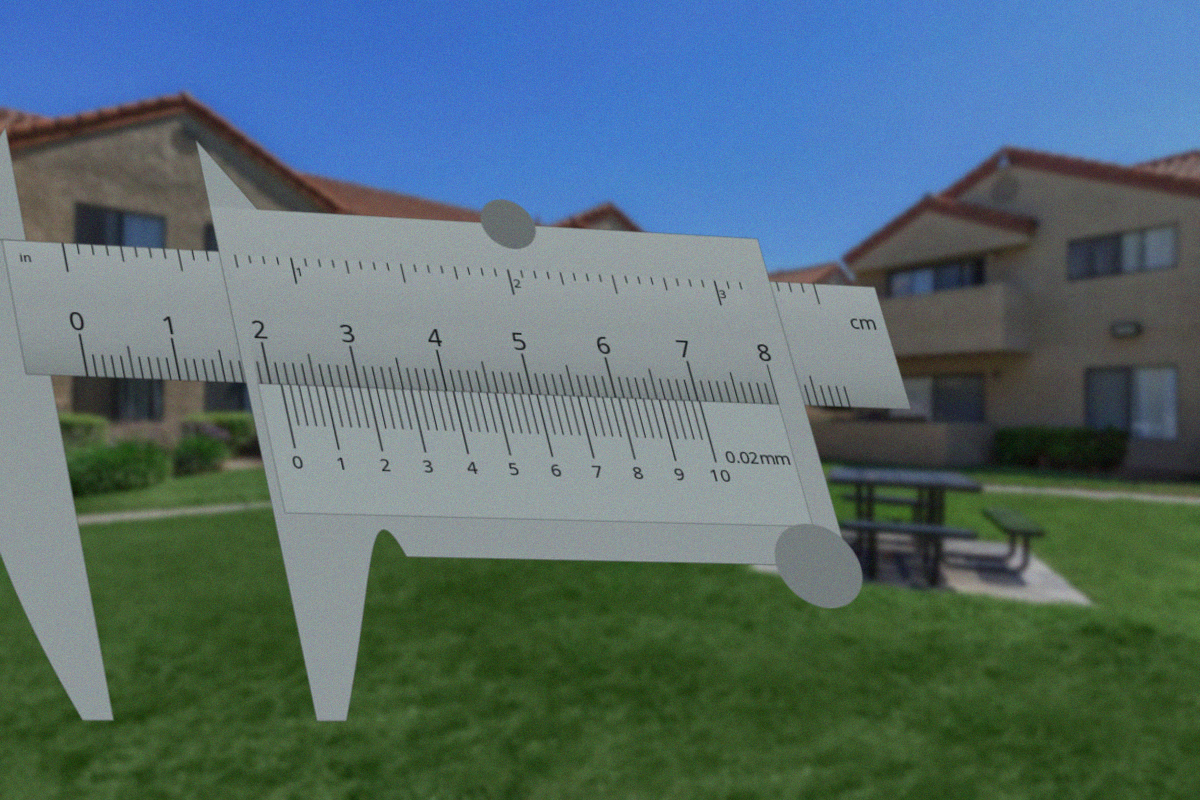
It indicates 21.2 mm
